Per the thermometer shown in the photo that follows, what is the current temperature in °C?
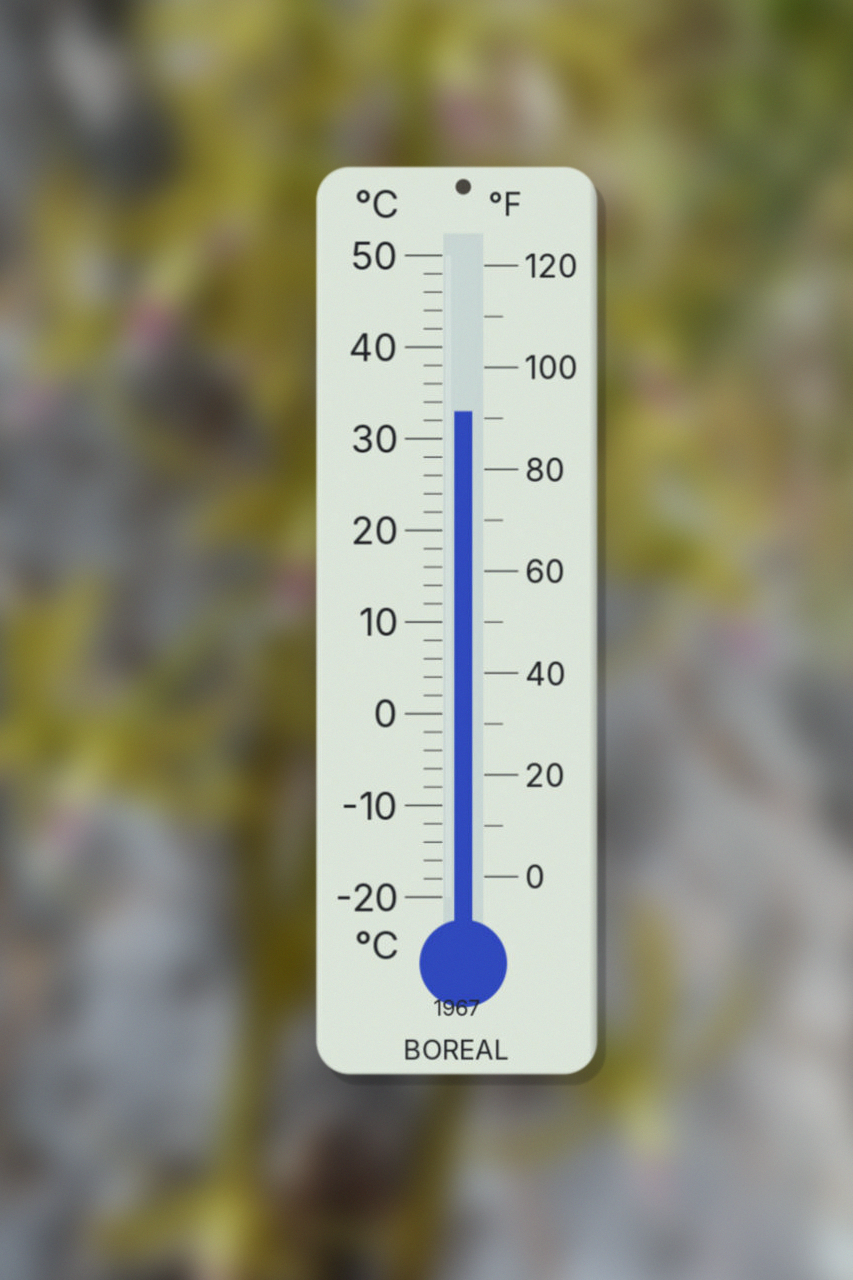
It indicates 33 °C
